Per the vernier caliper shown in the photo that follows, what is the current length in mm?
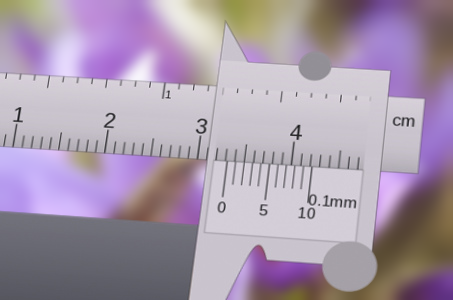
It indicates 33.2 mm
